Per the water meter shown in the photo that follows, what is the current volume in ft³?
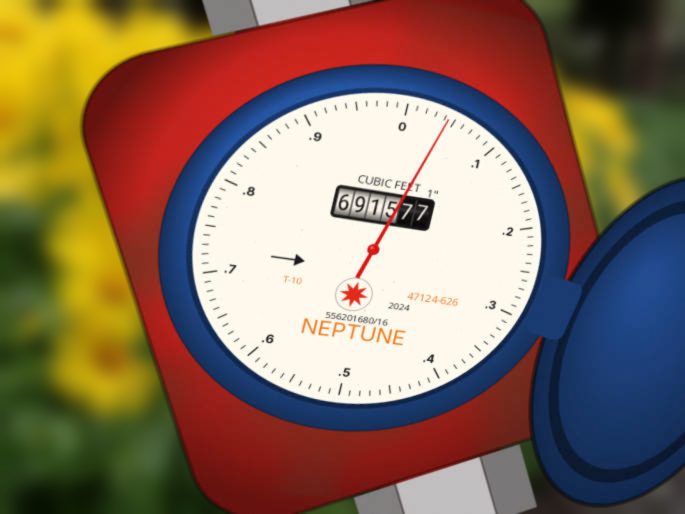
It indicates 691577.04 ft³
